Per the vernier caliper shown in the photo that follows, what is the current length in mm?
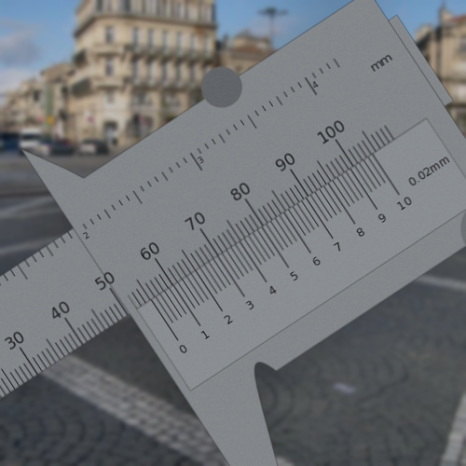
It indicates 55.2 mm
